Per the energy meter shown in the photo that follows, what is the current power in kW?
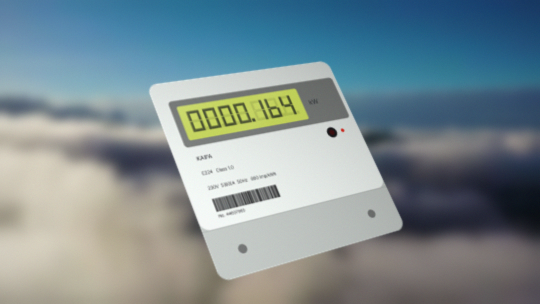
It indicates 0.164 kW
